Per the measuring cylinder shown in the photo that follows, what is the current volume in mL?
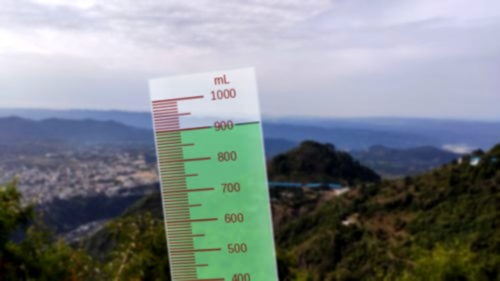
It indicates 900 mL
